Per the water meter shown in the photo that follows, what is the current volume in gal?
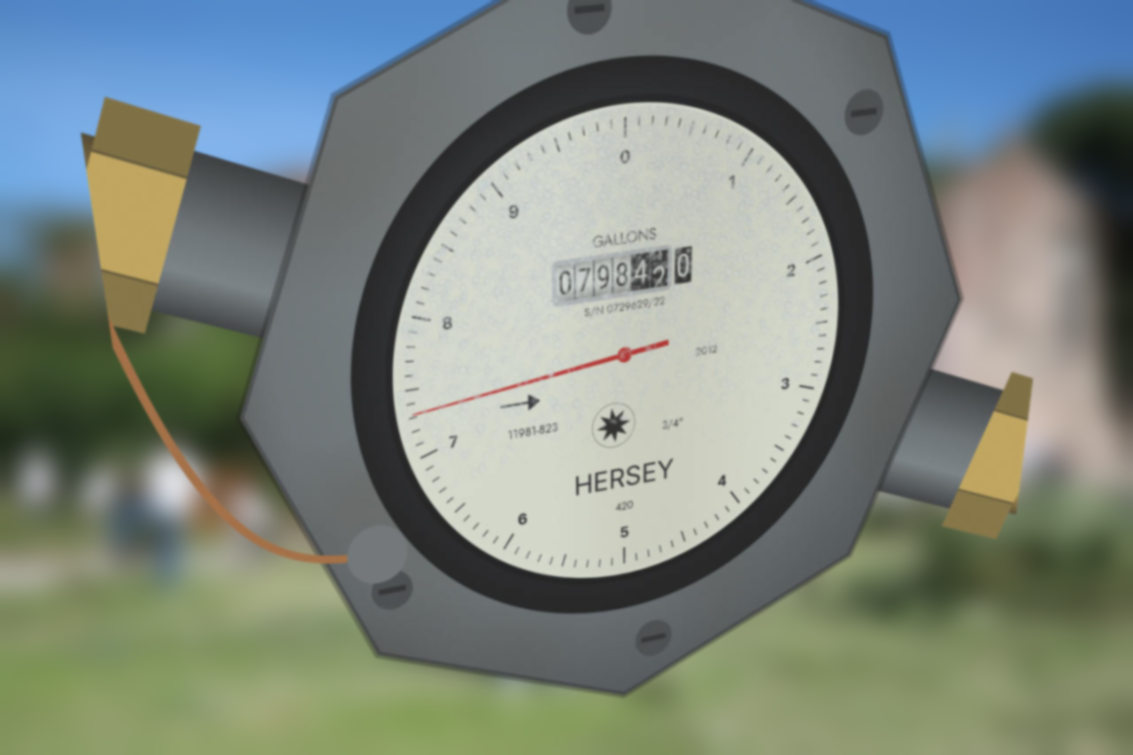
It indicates 798417.3 gal
